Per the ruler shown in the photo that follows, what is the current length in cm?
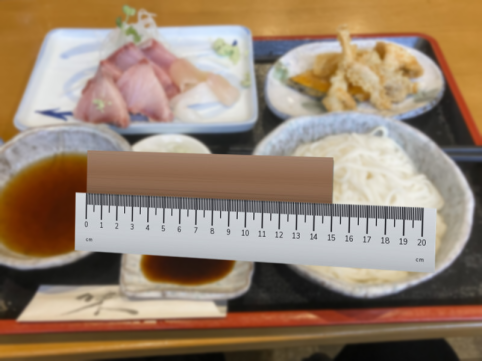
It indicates 15 cm
